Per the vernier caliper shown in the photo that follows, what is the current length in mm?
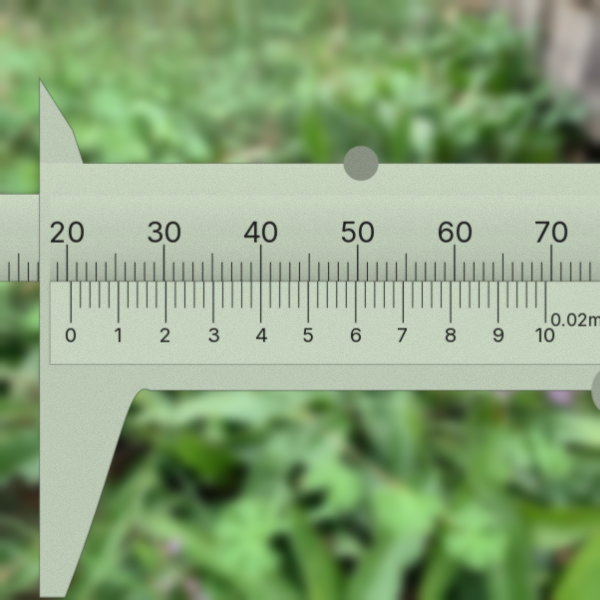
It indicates 20.4 mm
